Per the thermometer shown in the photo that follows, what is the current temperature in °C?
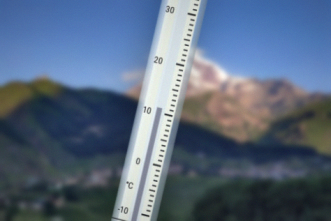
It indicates 11 °C
